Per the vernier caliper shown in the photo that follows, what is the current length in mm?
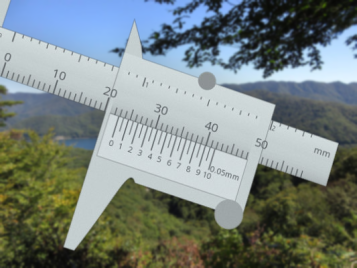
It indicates 22.8 mm
